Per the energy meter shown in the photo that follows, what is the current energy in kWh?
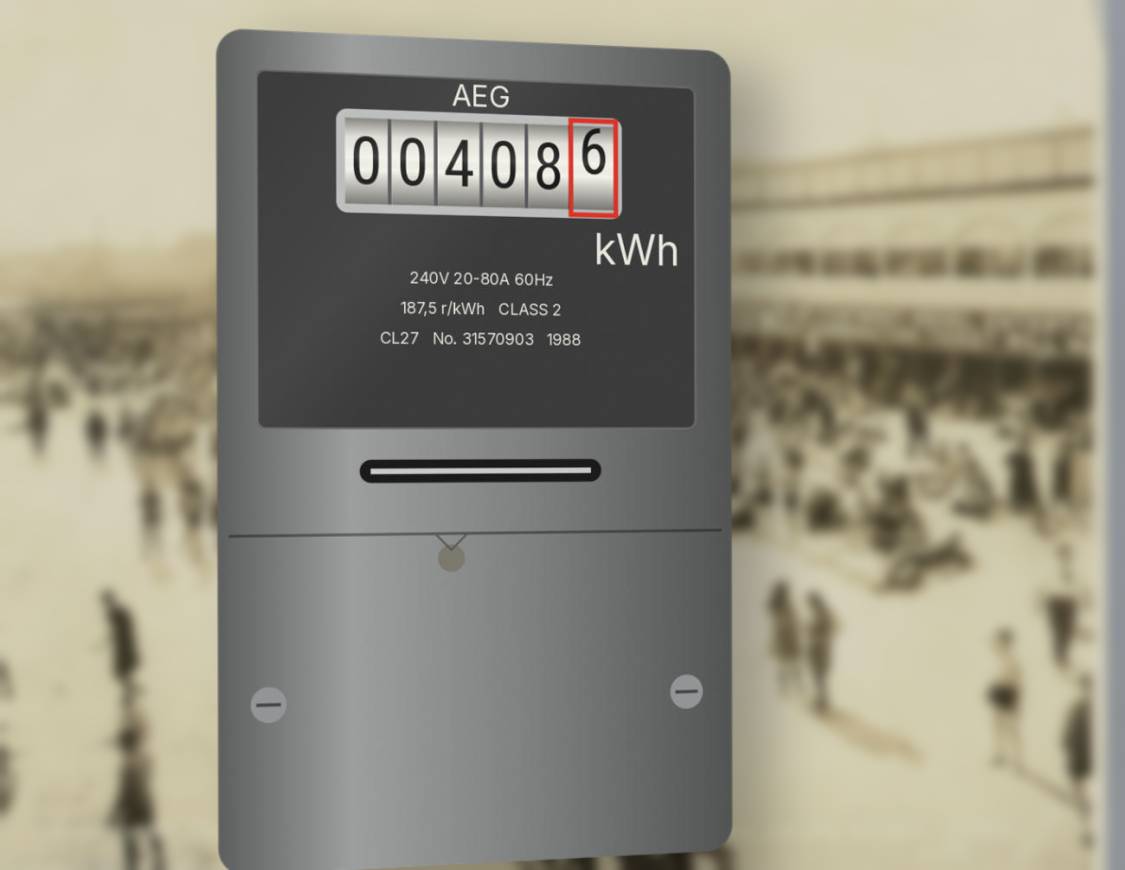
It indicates 408.6 kWh
